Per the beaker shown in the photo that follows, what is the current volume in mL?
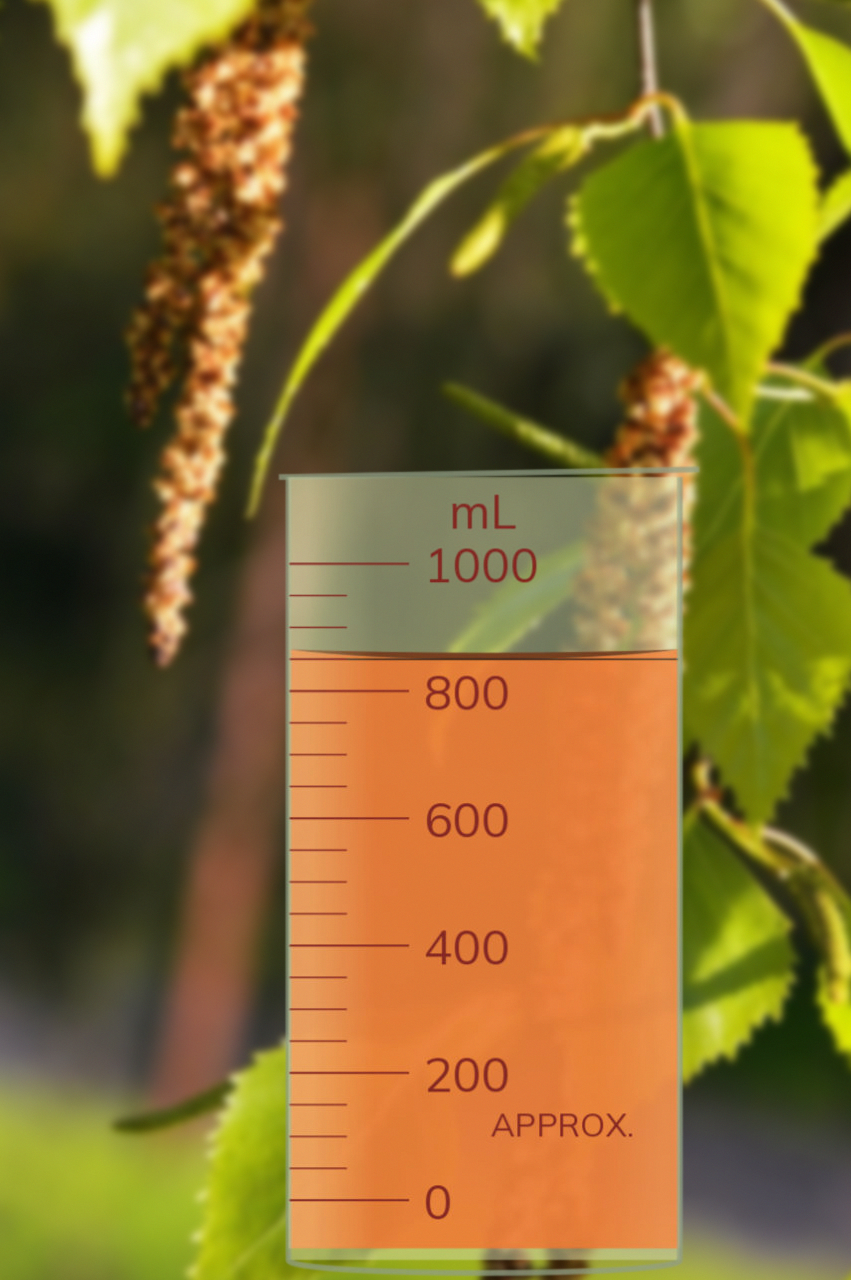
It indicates 850 mL
